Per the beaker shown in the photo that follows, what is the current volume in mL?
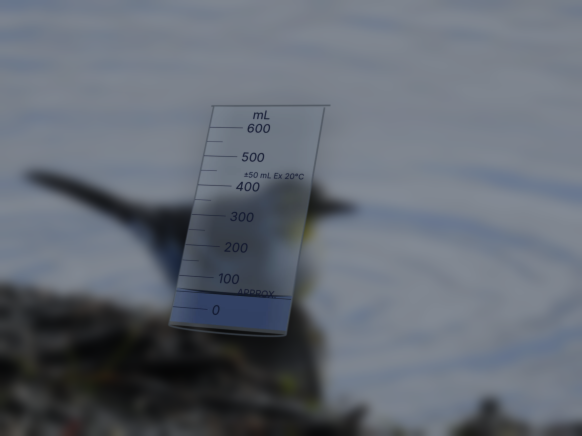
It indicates 50 mL
